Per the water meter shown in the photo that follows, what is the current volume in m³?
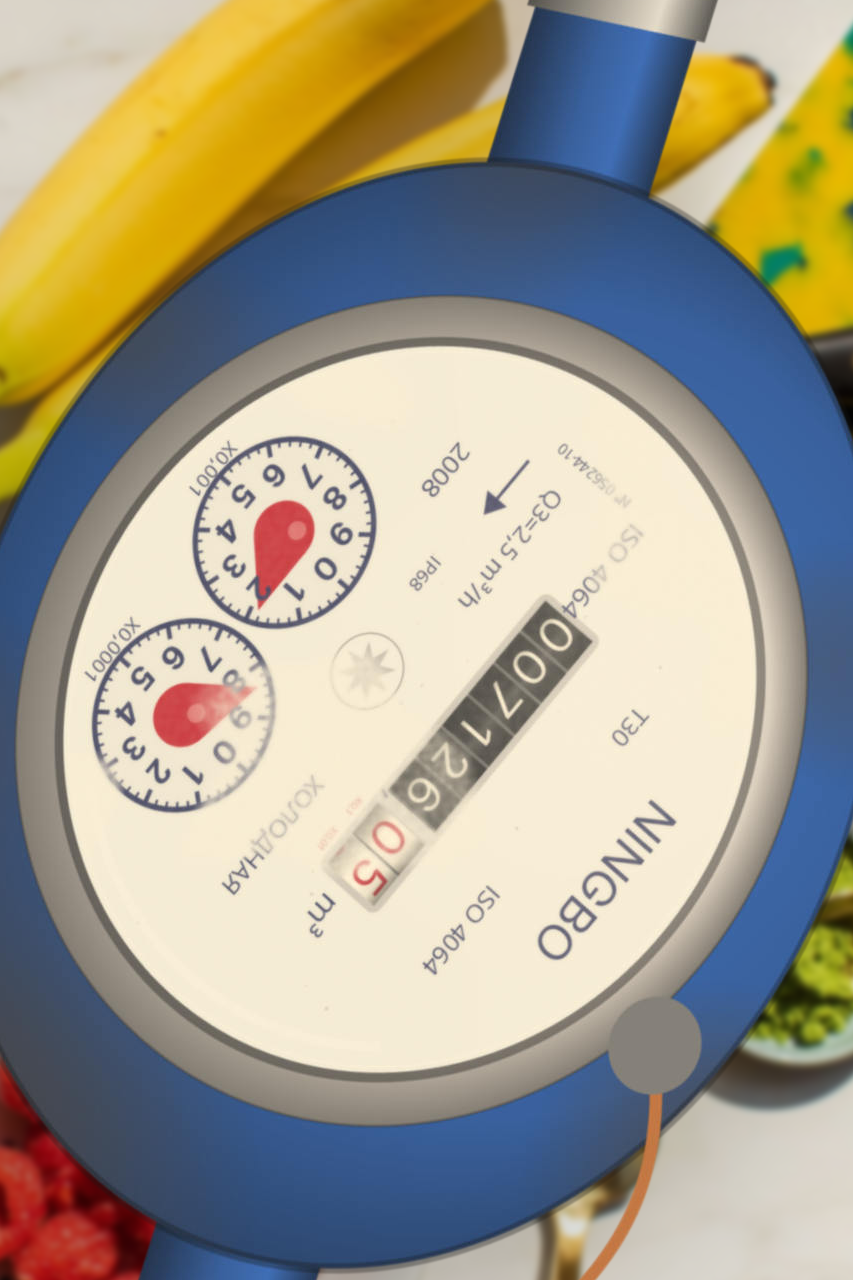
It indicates 7126.0518 m³
